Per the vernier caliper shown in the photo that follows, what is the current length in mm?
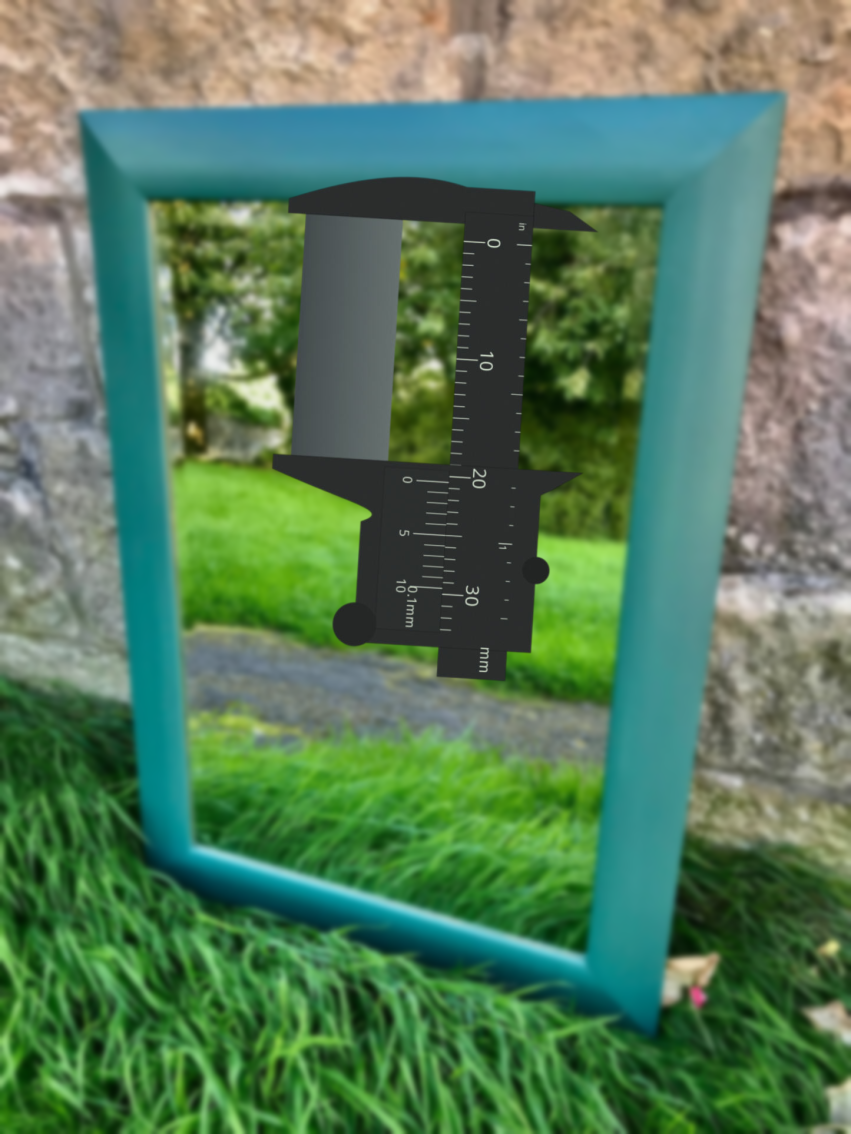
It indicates 20.5 mm
